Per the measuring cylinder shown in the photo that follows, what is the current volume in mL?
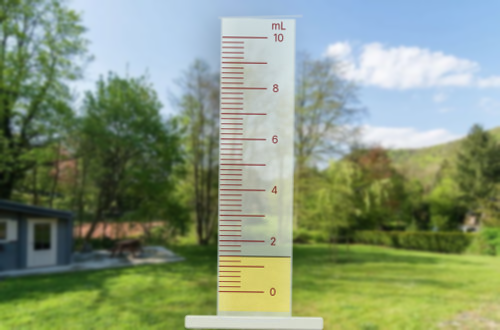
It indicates 1.4 mL
